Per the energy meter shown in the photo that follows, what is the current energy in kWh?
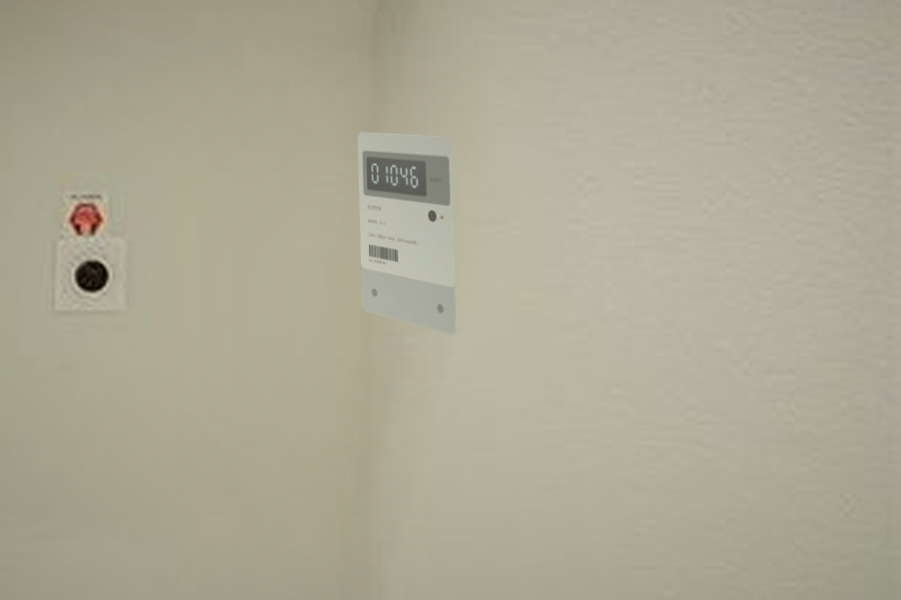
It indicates 1046 kWh
